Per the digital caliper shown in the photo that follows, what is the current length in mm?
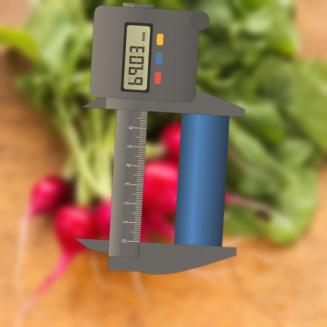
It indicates 69.03 mm
